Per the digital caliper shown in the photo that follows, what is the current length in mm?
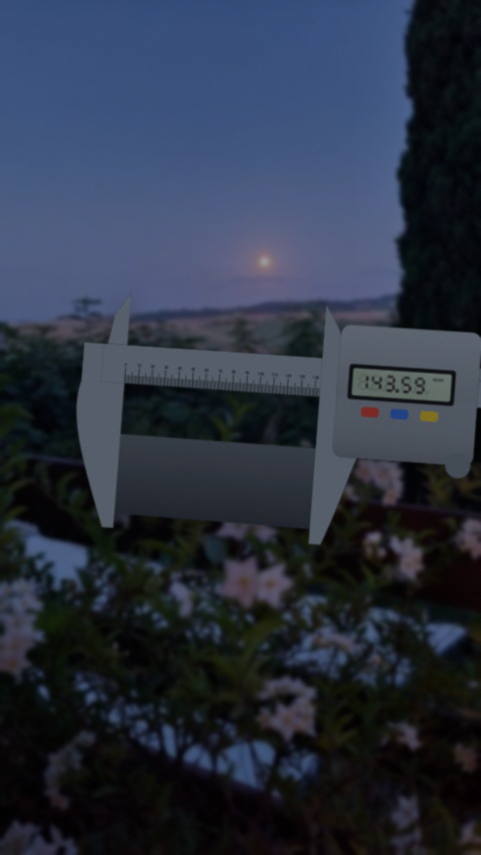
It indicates 143.59 mm
